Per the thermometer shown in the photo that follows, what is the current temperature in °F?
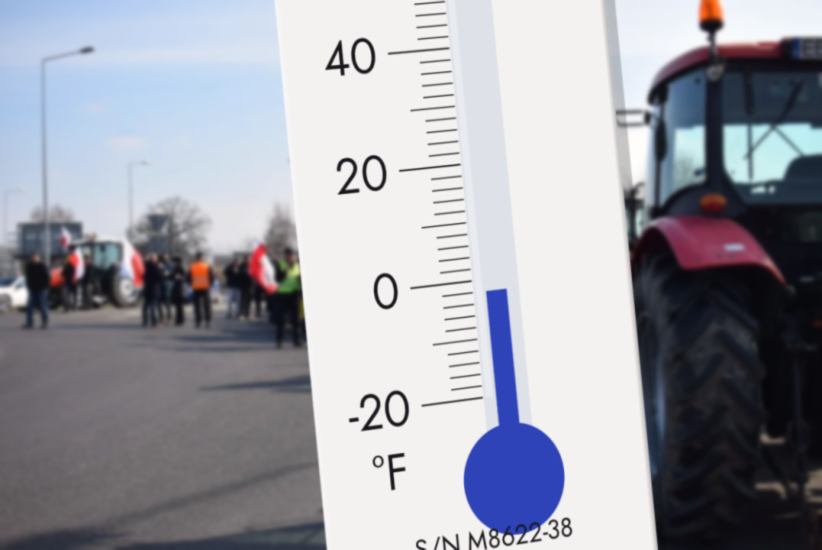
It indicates -2 °F
